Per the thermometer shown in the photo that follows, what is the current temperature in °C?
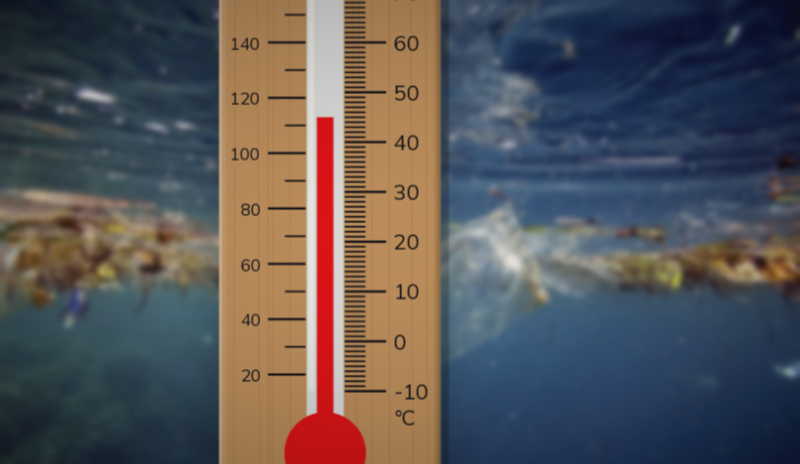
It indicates 45 °C
